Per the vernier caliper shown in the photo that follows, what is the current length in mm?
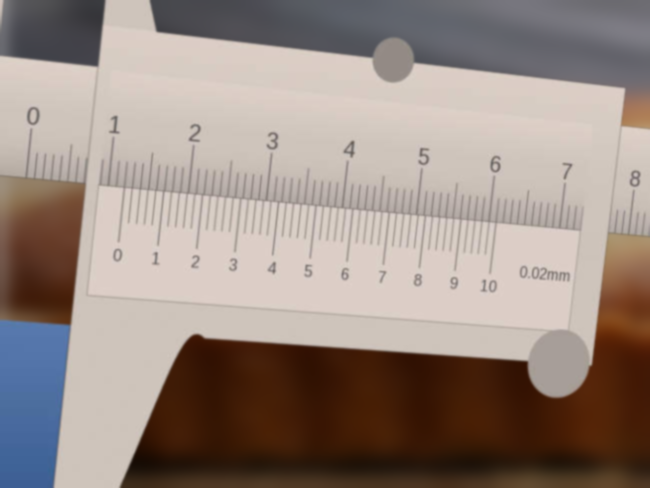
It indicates 12.0 mm
